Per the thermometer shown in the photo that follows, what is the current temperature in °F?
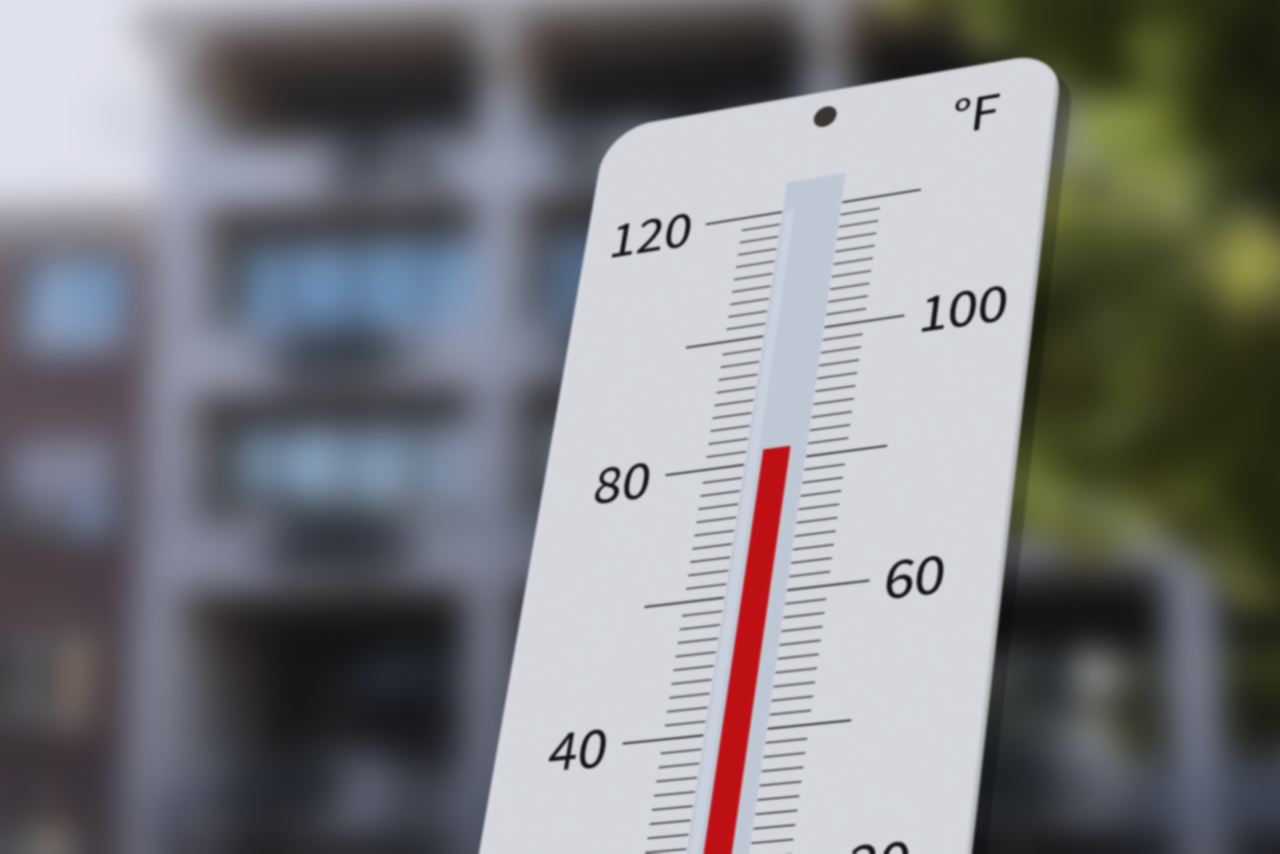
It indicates 82 °F
